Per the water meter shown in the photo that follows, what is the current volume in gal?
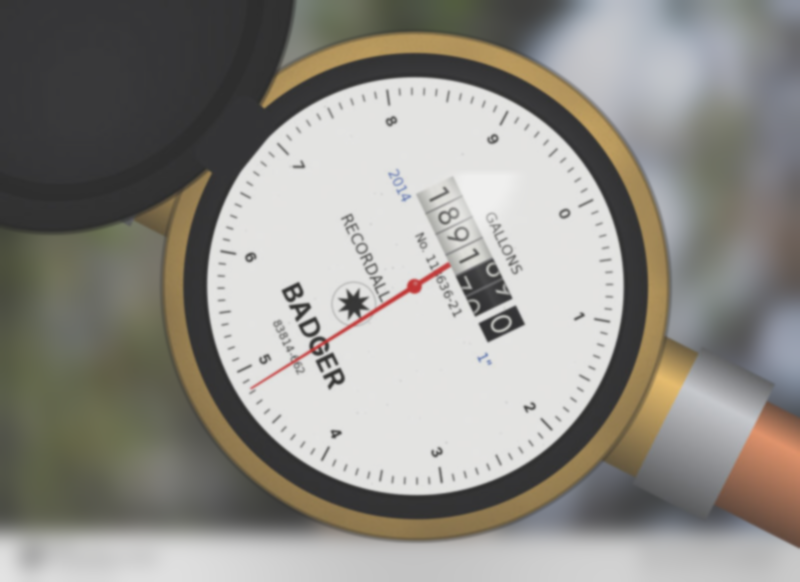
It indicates 1891694.8 gal
